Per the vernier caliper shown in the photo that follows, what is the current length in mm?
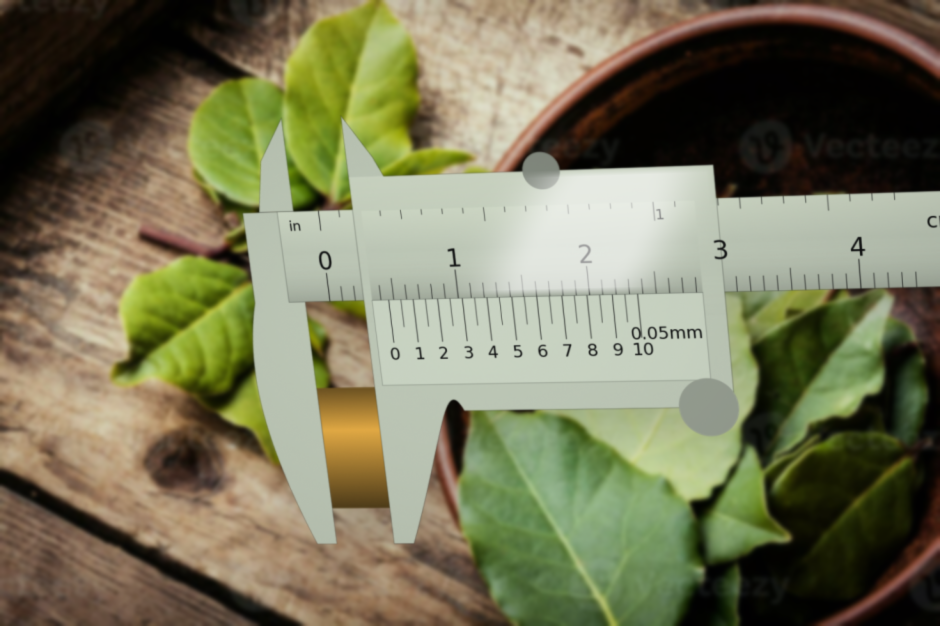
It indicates 4.6 mm
